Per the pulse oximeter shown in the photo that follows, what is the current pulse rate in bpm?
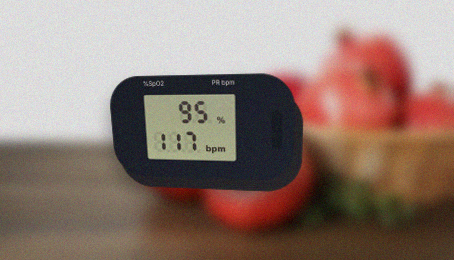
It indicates 117 bpm
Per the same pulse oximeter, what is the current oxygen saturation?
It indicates 95 %
